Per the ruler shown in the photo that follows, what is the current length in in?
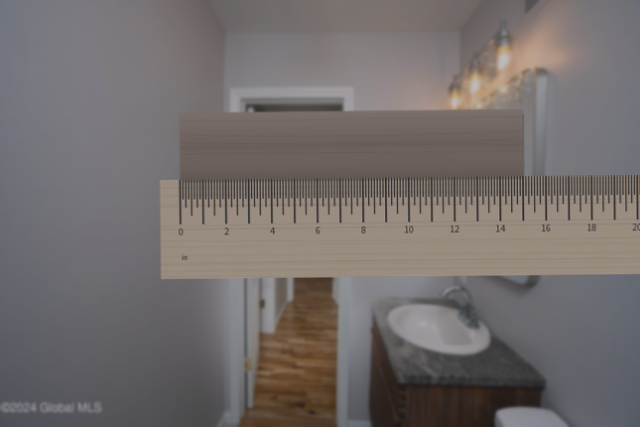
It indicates 15 in
